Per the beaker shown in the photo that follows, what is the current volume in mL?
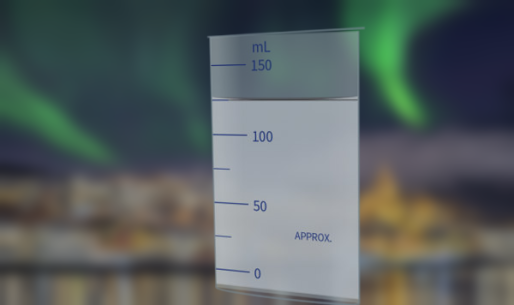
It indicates 125 mL
